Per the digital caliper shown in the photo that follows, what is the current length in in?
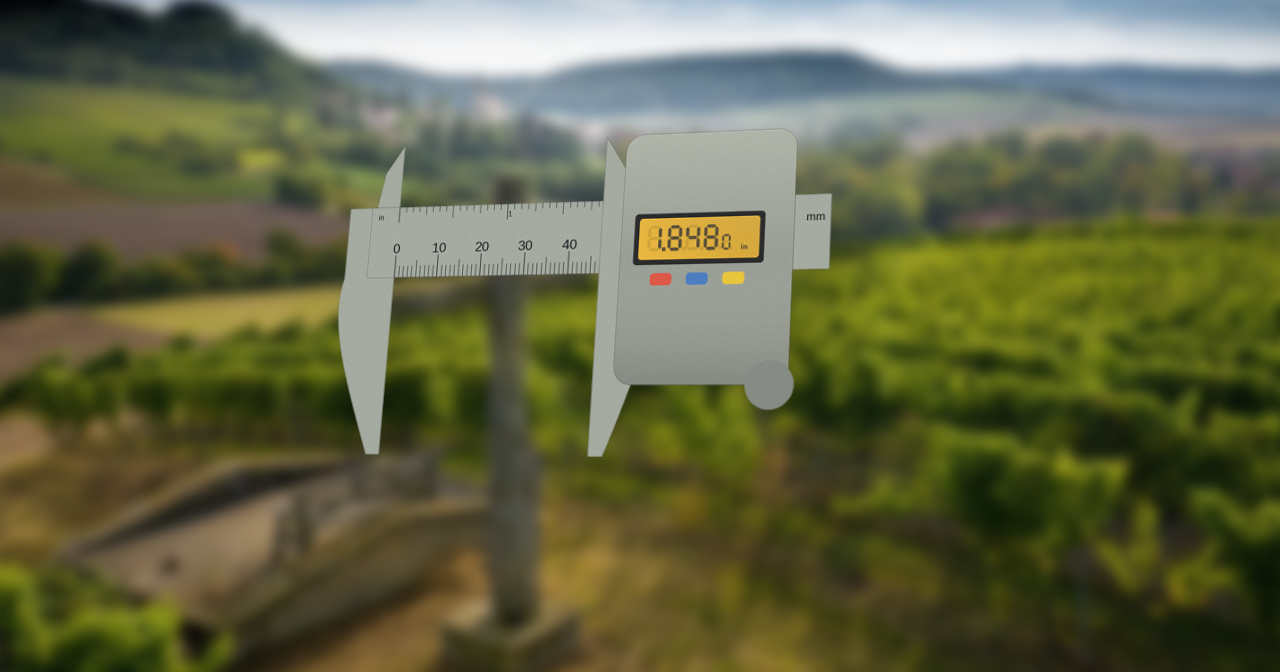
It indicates 1.8480 in
